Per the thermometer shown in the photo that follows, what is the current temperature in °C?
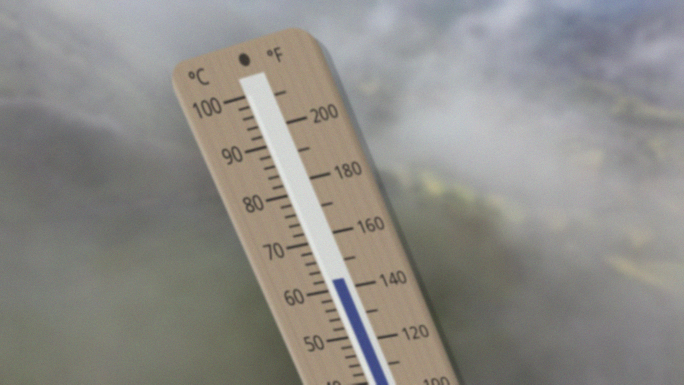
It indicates 62 °C
